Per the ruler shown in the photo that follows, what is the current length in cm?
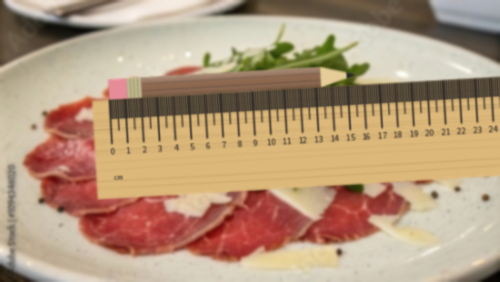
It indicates 15.5 cm
